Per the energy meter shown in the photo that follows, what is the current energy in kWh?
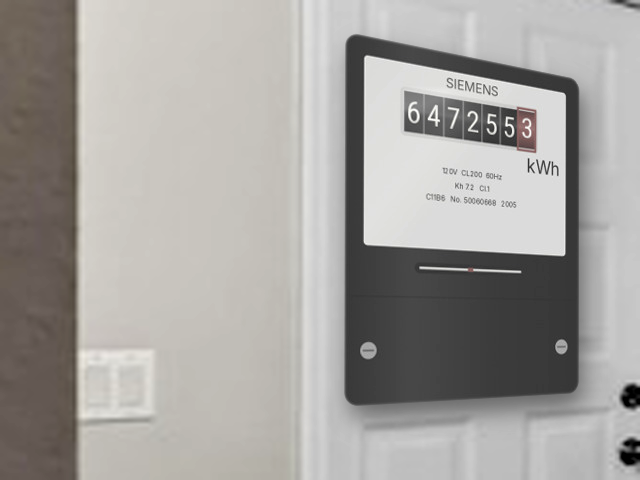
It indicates 647255.3 kWh
